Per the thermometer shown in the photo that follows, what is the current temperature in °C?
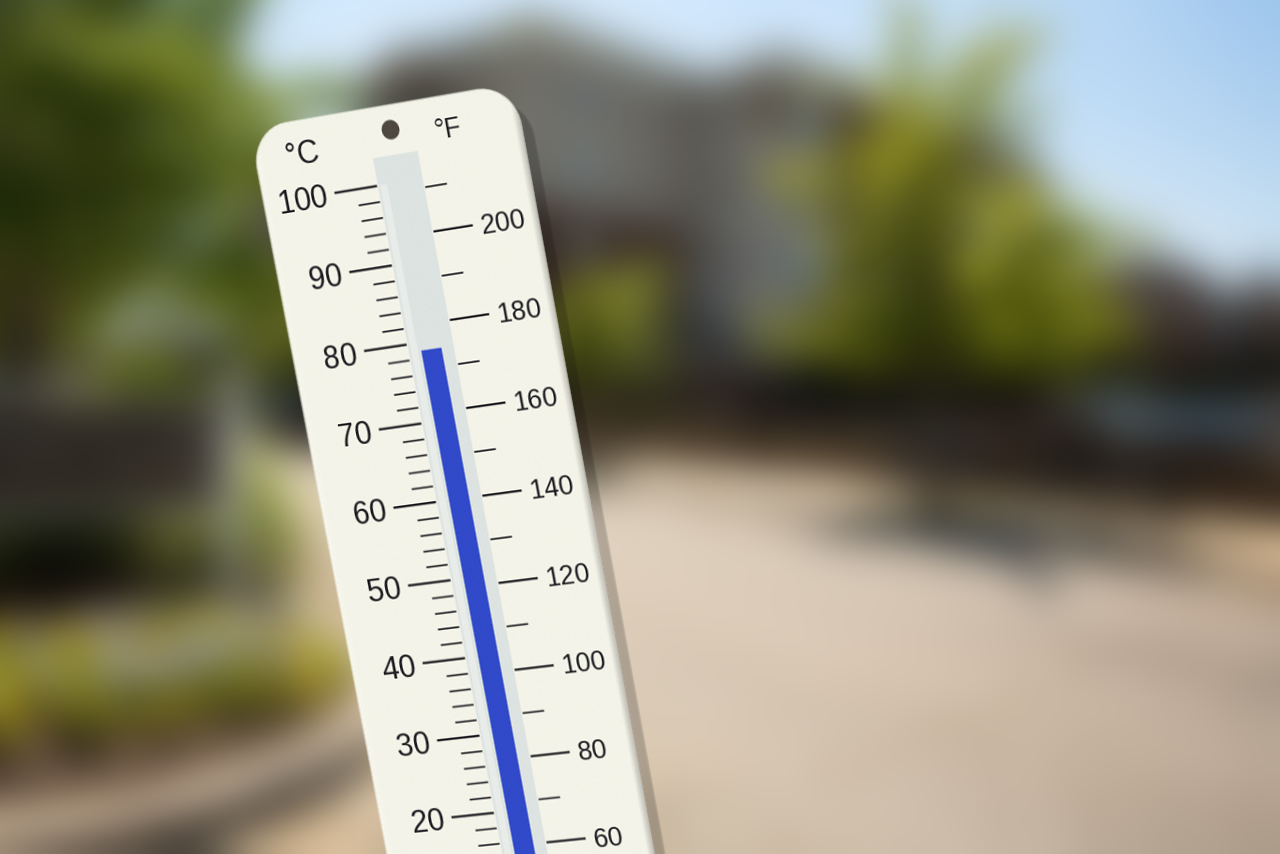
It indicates 79 °C
